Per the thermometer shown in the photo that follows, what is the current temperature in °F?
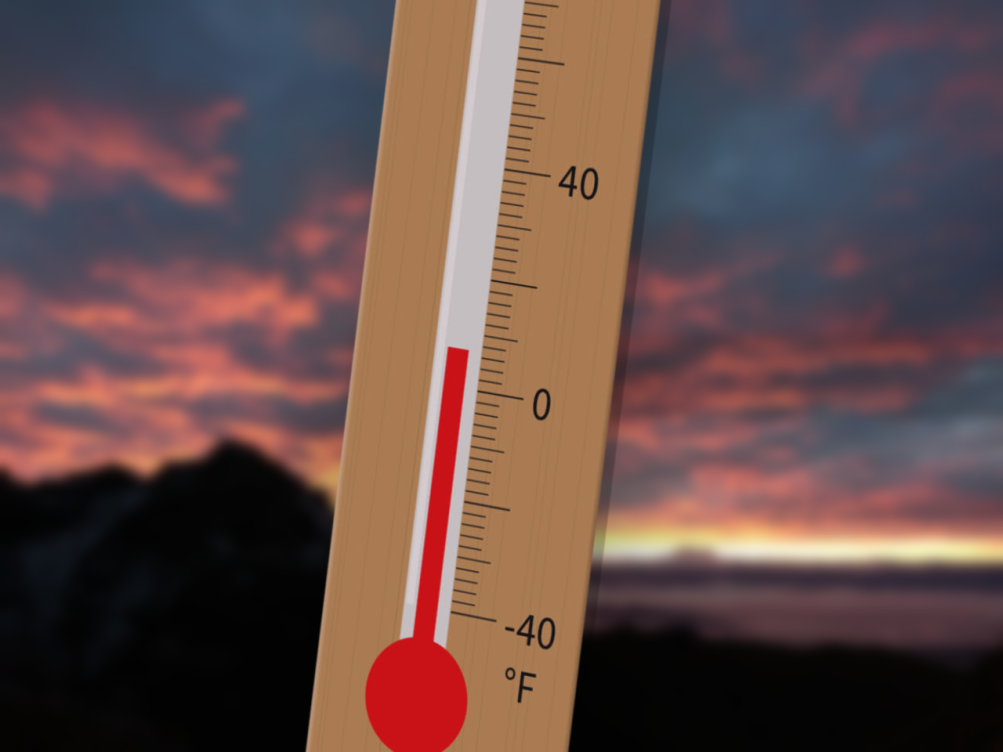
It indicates 7 °F
